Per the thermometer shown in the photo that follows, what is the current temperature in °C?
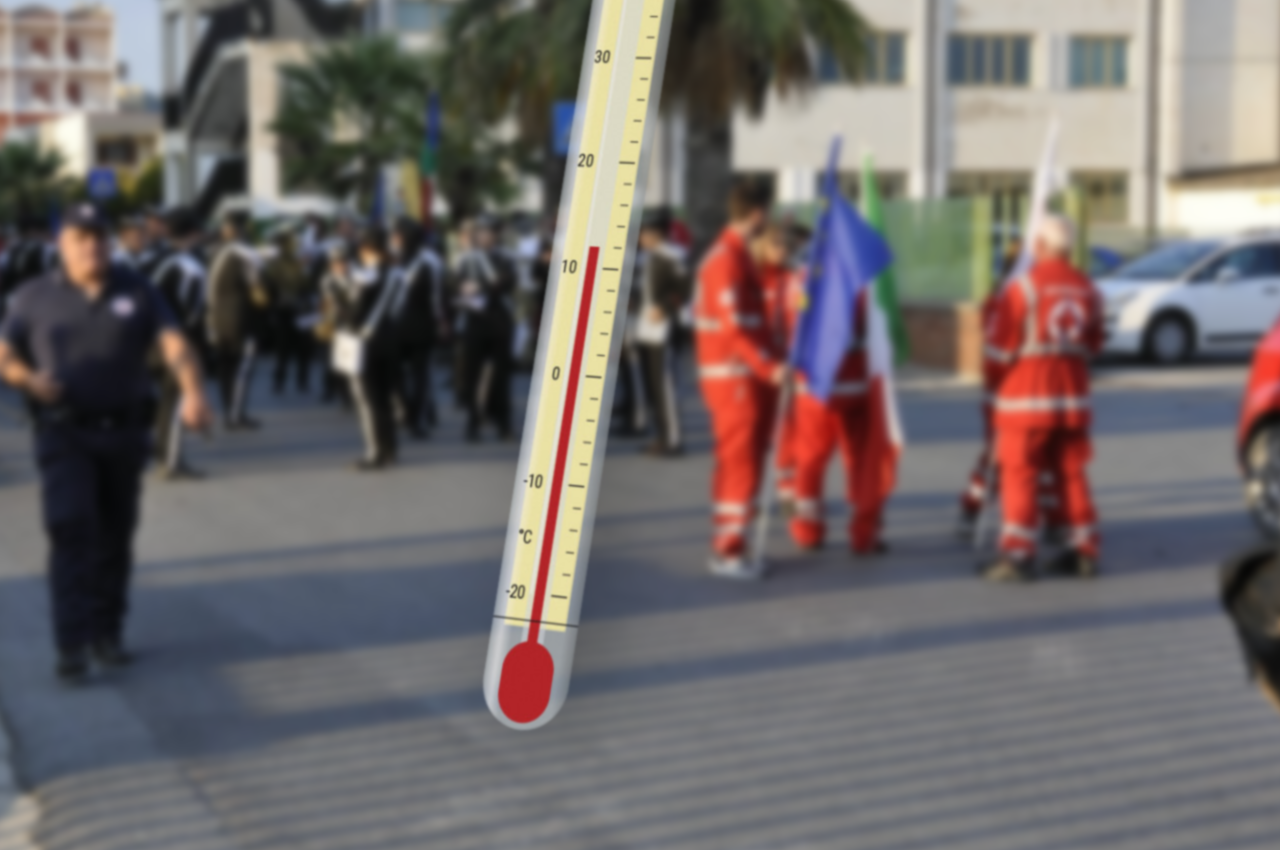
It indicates 12 °C
